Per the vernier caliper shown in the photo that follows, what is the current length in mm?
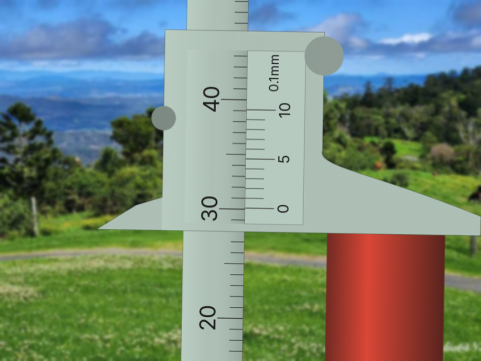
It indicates 30.1 mm
